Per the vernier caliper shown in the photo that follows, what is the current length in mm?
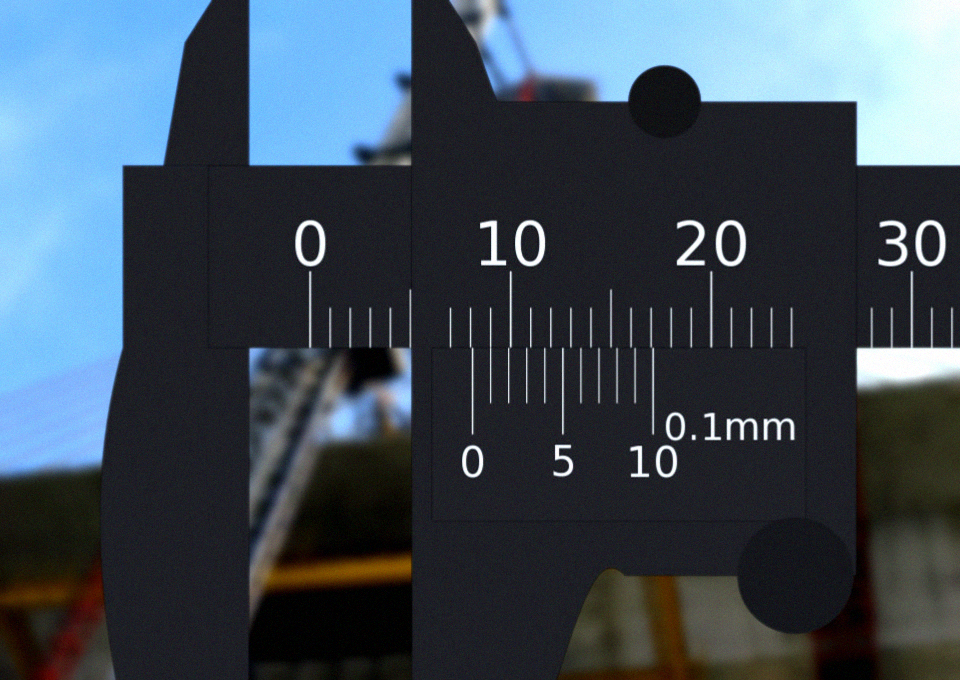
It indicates 8.1 mm
